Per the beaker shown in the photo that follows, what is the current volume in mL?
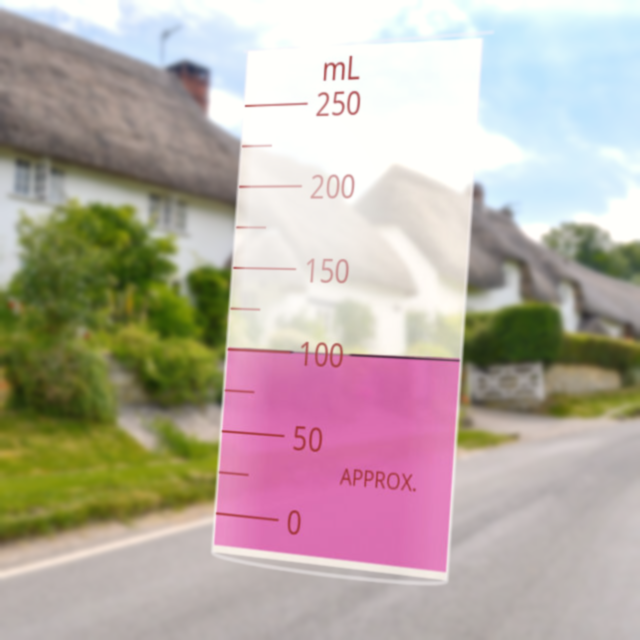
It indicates 100 mL
